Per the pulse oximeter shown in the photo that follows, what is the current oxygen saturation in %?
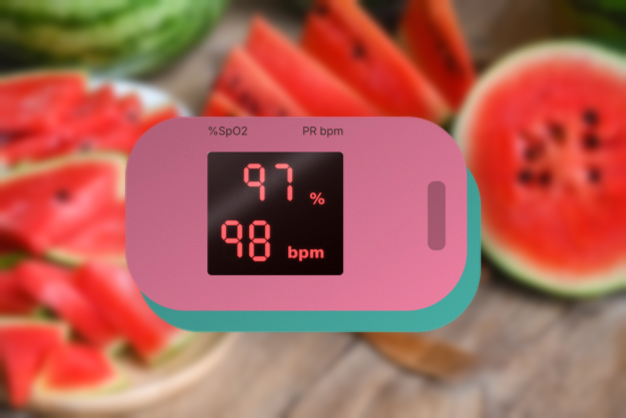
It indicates 97 %
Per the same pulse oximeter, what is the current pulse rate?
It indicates 98 bpm
